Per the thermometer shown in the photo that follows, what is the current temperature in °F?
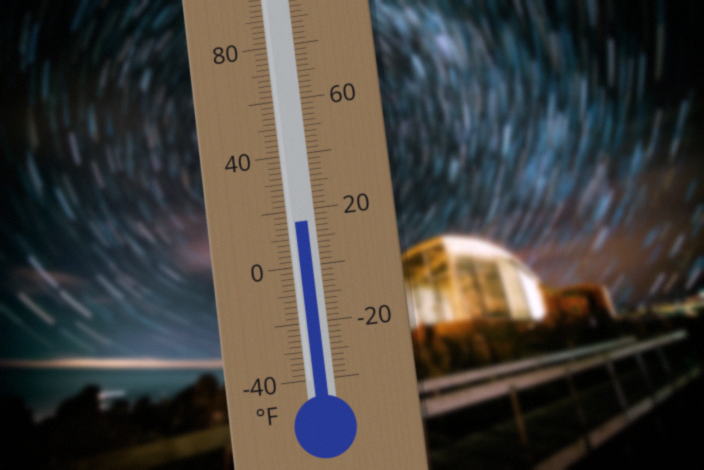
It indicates 16 °F
